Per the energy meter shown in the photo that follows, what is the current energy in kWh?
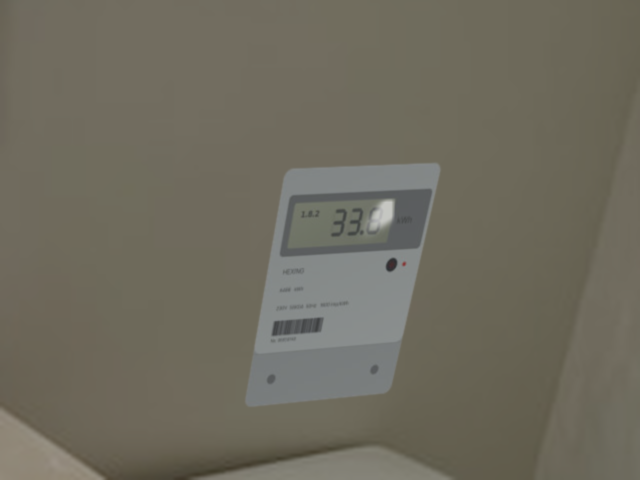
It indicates 33.8 kWh
